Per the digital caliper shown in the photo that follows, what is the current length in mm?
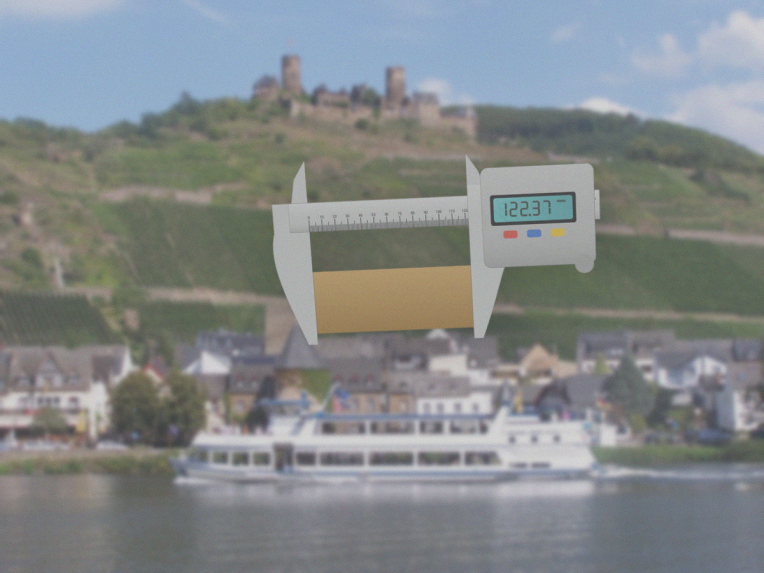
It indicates 122.37 mm
